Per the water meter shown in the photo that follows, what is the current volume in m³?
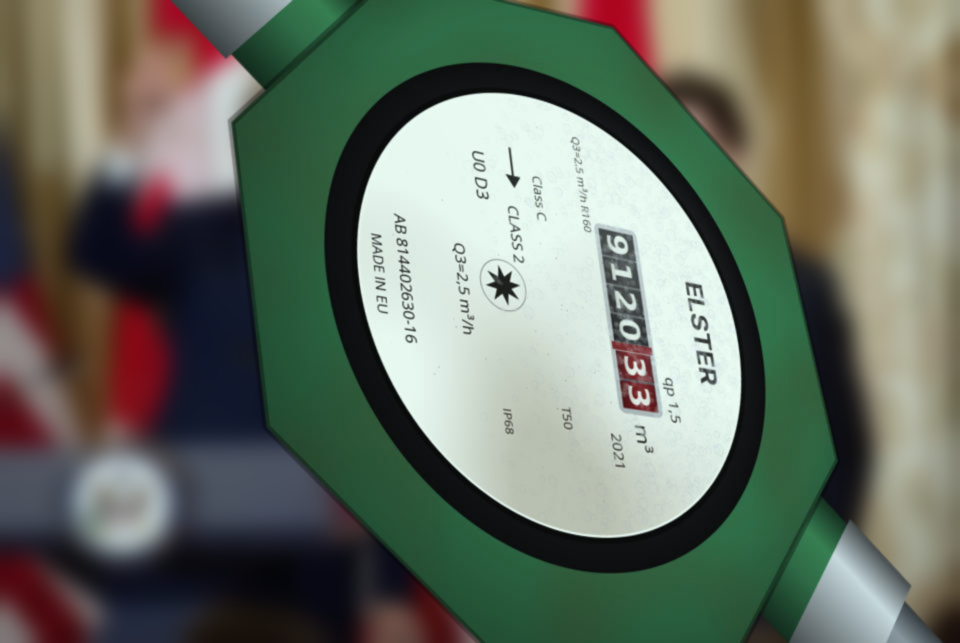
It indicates 9120.33 m³
